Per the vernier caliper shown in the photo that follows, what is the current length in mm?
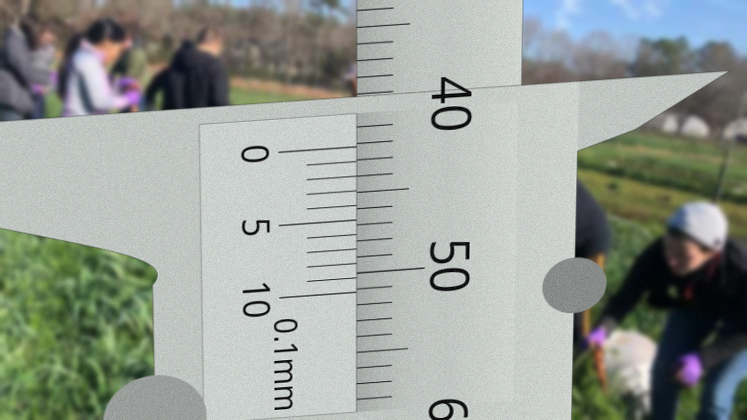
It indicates 42.2 mm
